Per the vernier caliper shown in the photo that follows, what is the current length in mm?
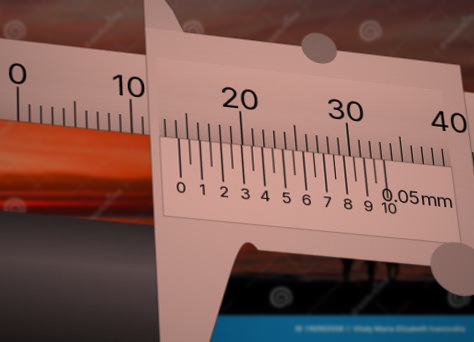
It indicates 14.2 mm
